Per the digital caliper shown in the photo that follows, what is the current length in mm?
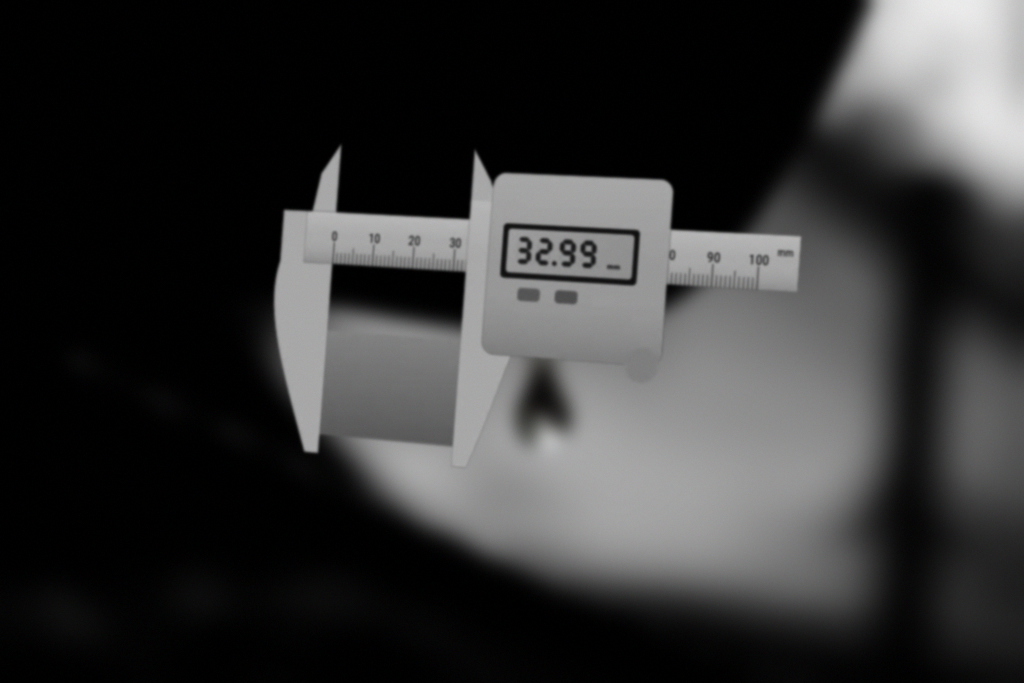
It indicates 32.99 mm
